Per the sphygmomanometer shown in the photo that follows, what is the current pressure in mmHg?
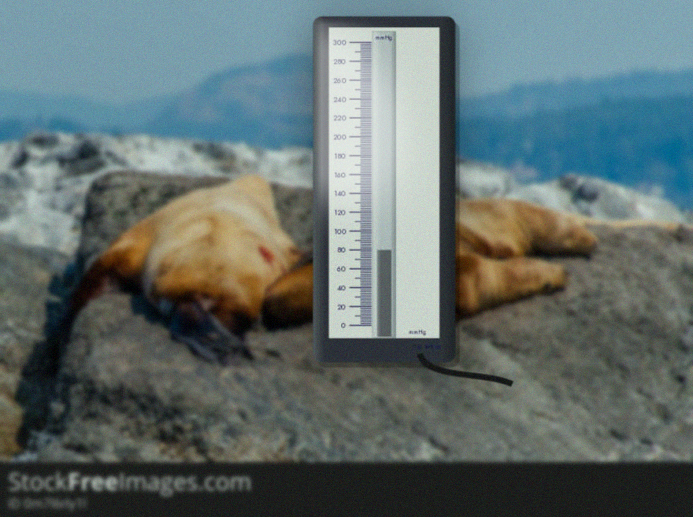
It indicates 80 mmHg
